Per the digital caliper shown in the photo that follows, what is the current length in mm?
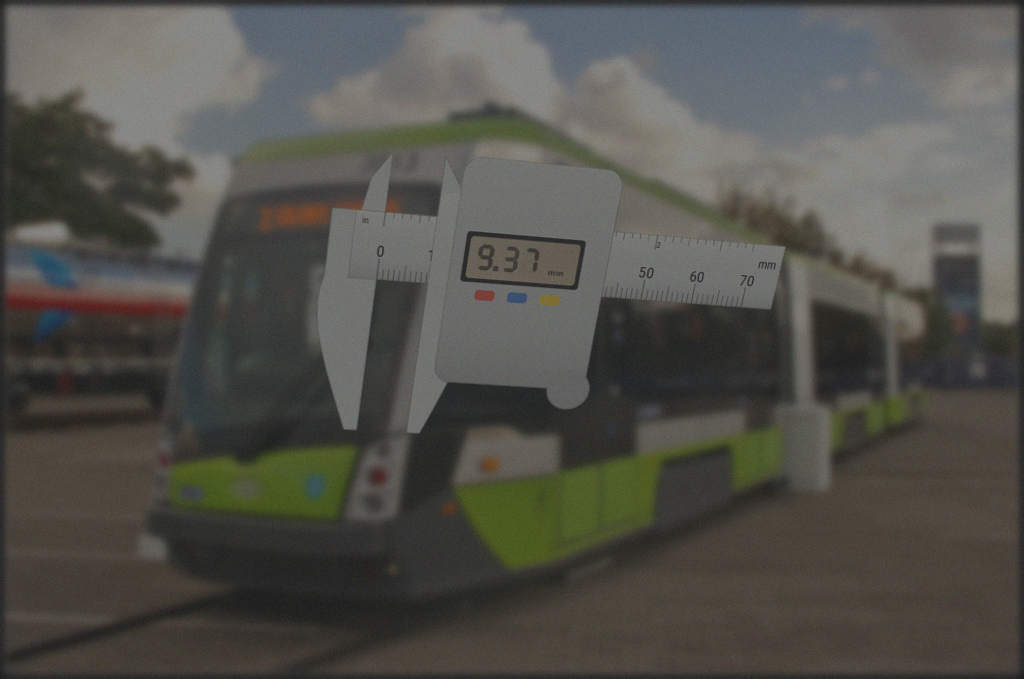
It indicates 9.37 mm
